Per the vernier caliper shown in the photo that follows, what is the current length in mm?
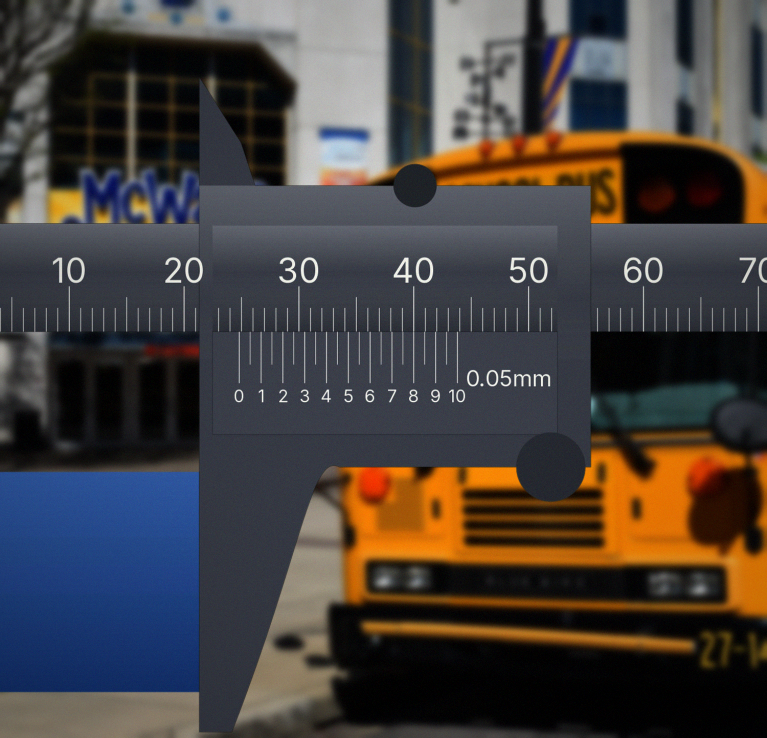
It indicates 24.8 mm
